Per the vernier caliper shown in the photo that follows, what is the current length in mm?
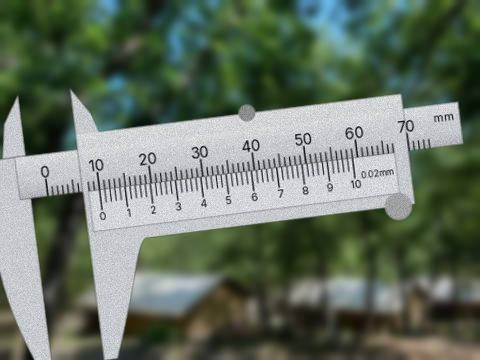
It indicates 10.0 mm
